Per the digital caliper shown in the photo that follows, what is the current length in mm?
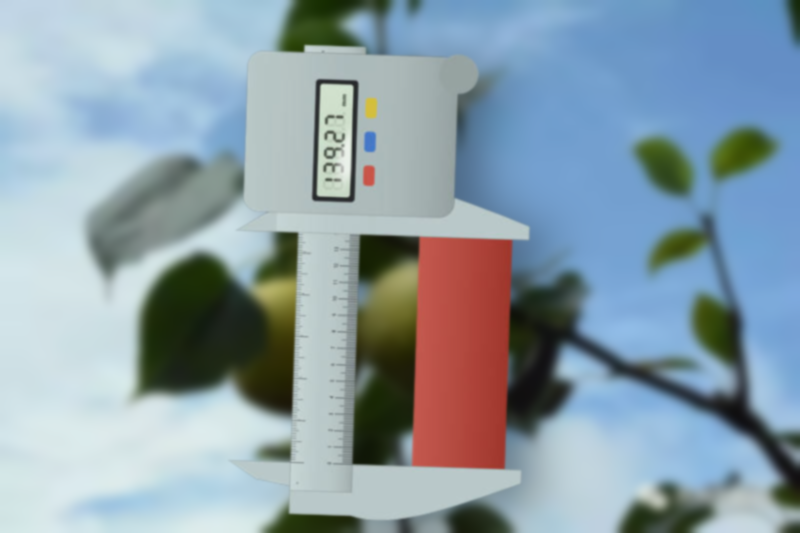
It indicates 139.27 mm
